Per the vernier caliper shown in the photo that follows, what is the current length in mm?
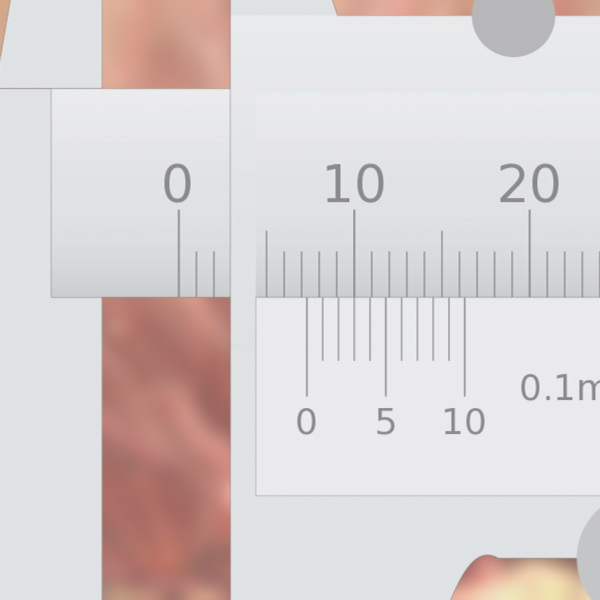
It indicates 7.3 mm
